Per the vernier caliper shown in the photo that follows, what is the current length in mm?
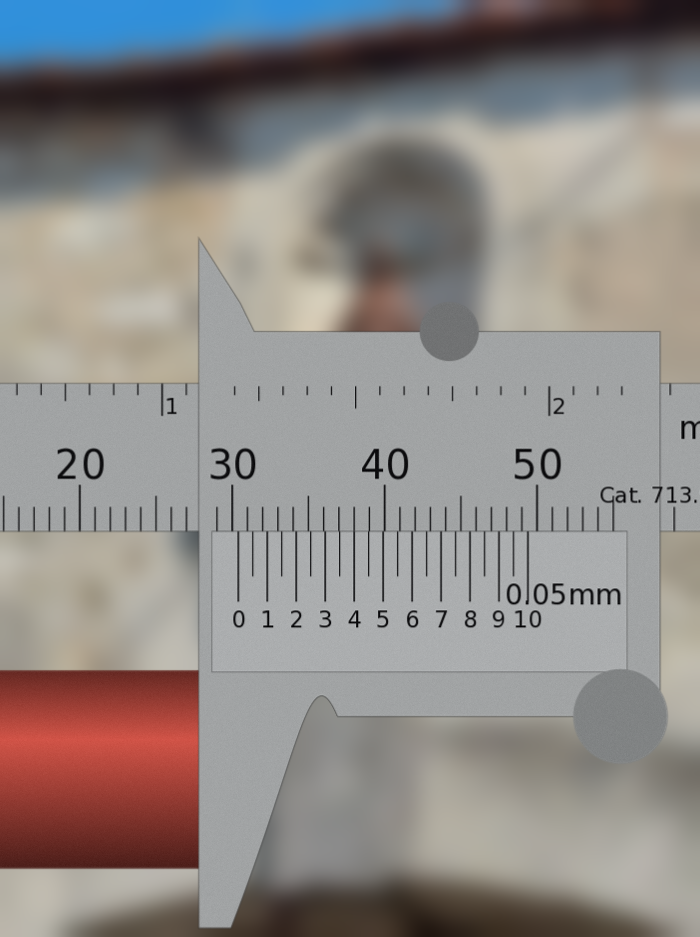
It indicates 30.4 mm
